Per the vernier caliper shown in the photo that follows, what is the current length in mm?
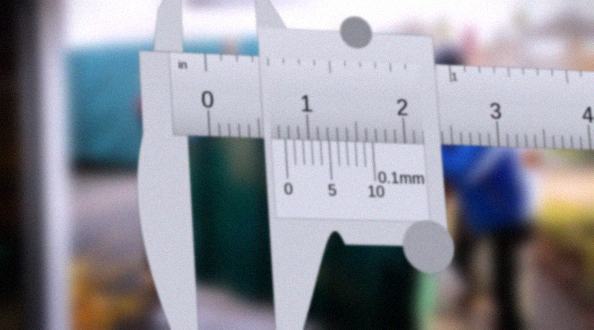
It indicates 7.6 mm
